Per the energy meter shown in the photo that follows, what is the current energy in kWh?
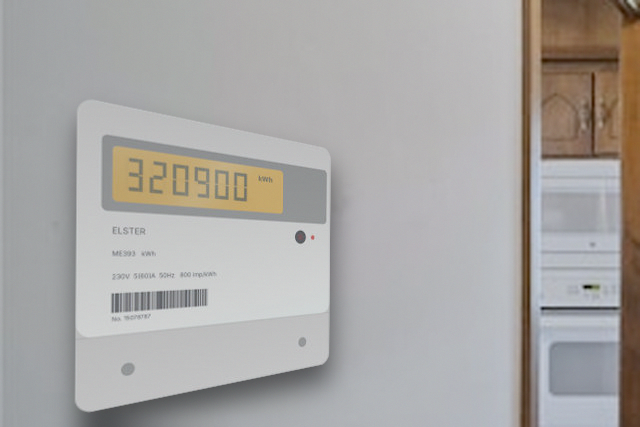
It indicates 320900 kWh
